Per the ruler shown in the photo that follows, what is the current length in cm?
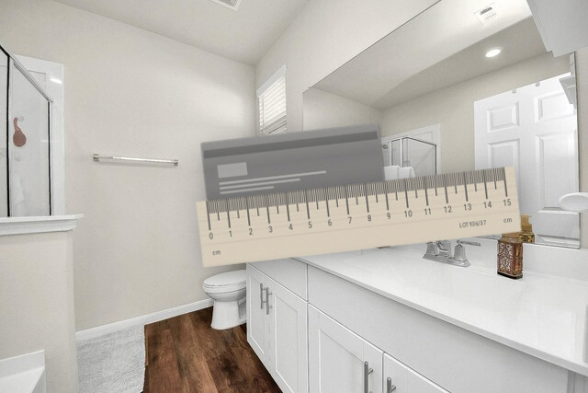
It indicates 9 cm
